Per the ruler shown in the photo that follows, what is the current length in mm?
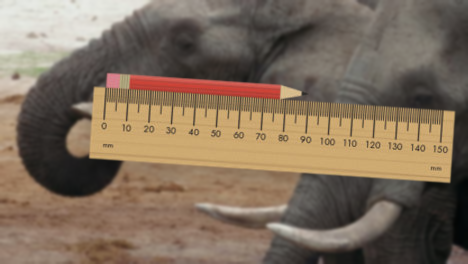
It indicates 90 mm
